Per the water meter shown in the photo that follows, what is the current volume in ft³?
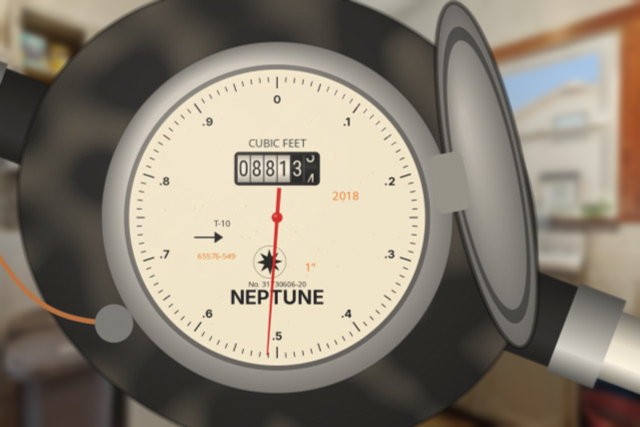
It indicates 88133.51 ft³
